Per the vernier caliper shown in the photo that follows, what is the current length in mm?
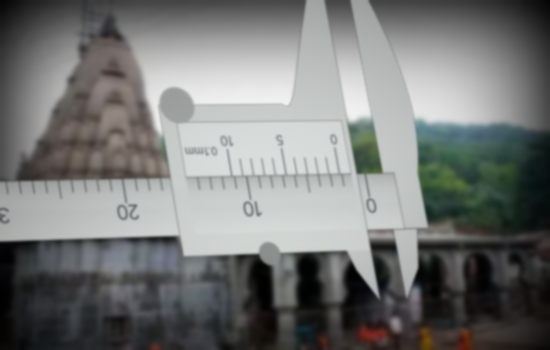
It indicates 2.2 mm
